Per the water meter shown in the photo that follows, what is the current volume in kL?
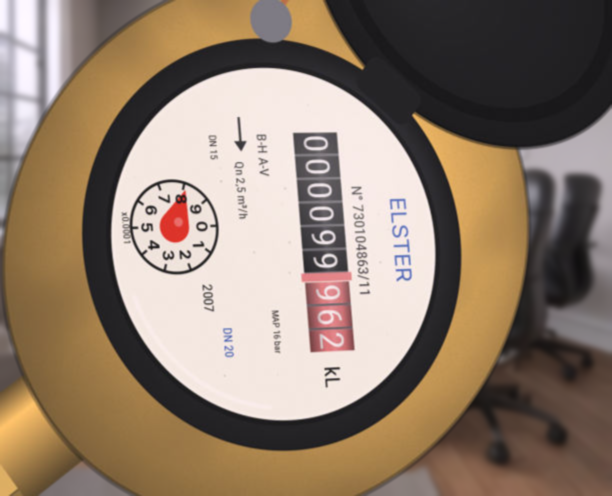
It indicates 99.9628 kL
